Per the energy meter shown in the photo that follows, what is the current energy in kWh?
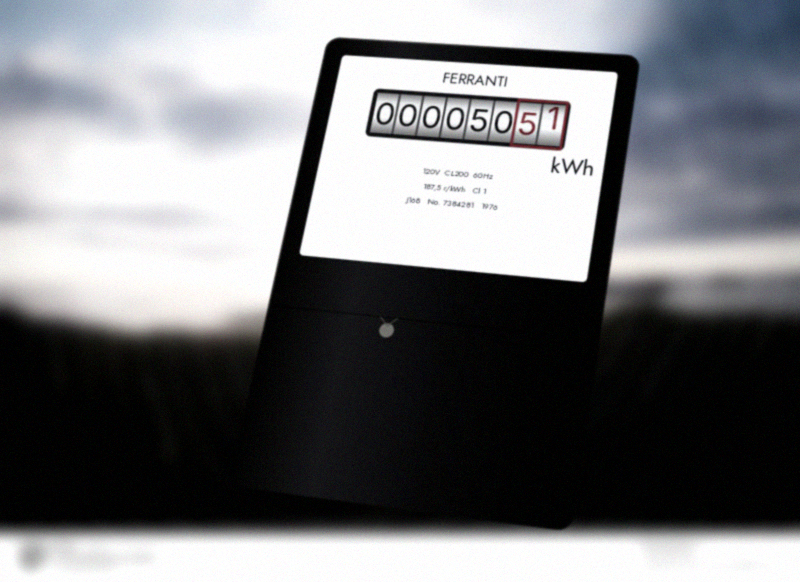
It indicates 50.51 kWh
